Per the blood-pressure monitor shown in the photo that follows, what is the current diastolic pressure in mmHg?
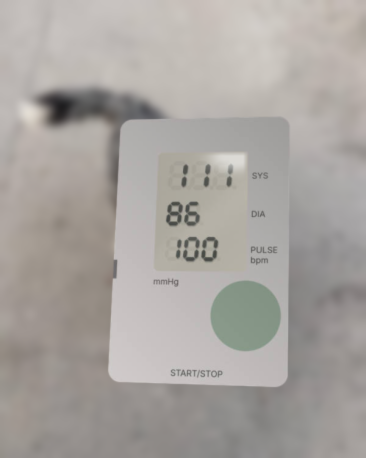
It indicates 86 mmHg
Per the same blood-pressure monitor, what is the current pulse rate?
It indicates 100 bpm
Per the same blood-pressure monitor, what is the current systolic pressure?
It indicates 111 mmHg
